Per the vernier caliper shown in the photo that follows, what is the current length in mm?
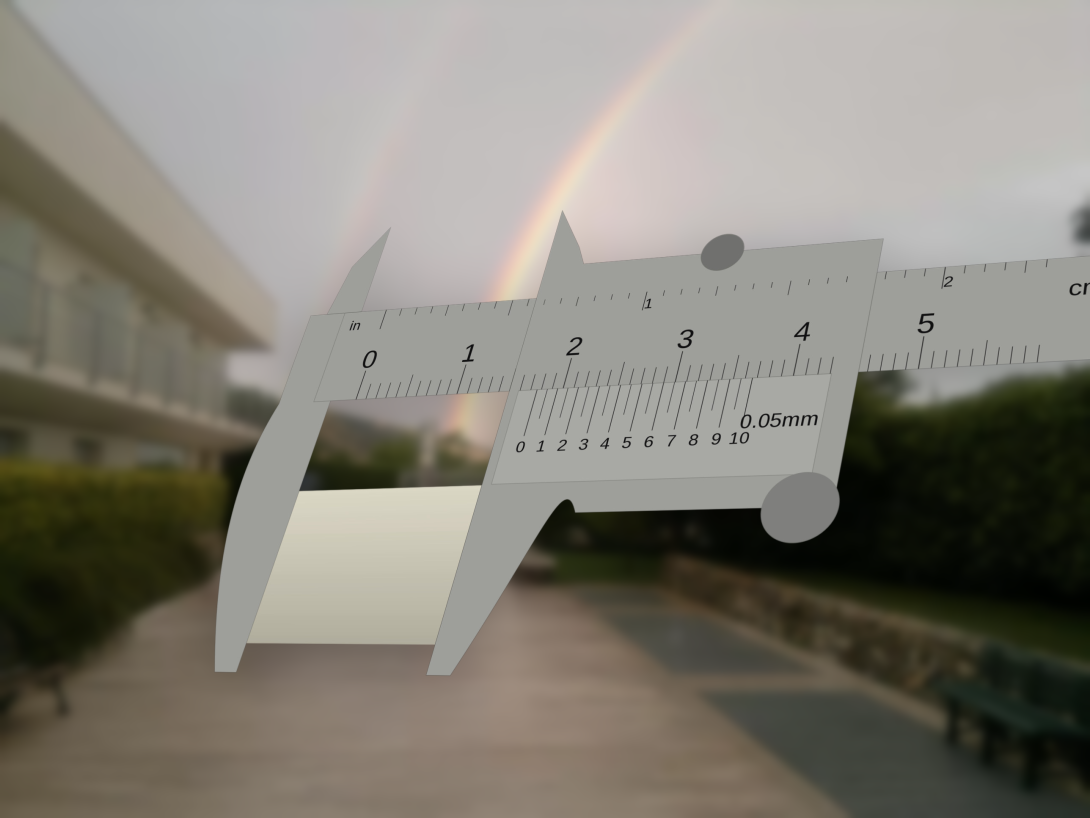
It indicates 17.6 mm
